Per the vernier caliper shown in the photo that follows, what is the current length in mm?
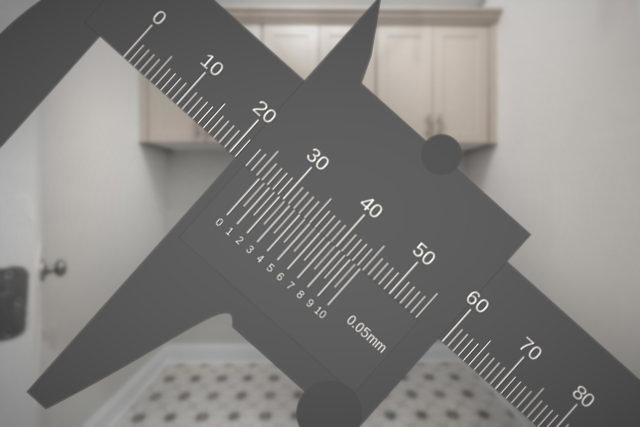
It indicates 25.6 mm
